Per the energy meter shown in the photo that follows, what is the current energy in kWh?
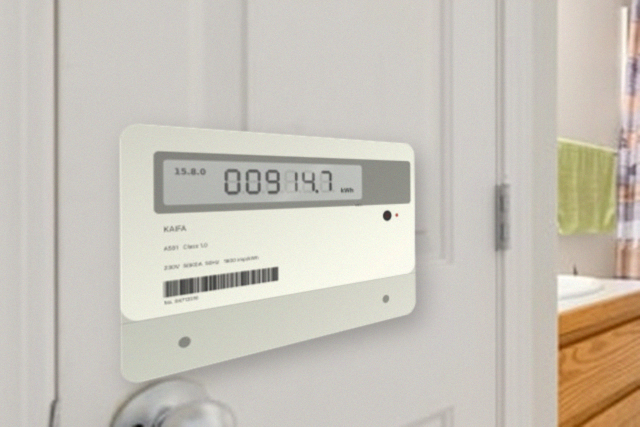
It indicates 914.7 kWh
